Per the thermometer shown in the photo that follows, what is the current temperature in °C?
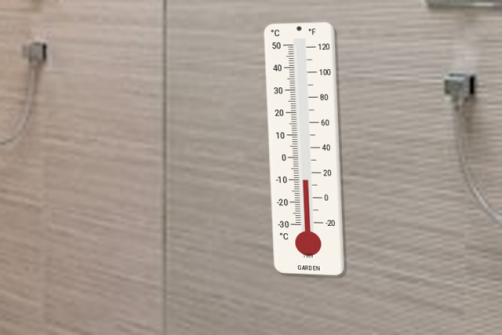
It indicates -10 °C
